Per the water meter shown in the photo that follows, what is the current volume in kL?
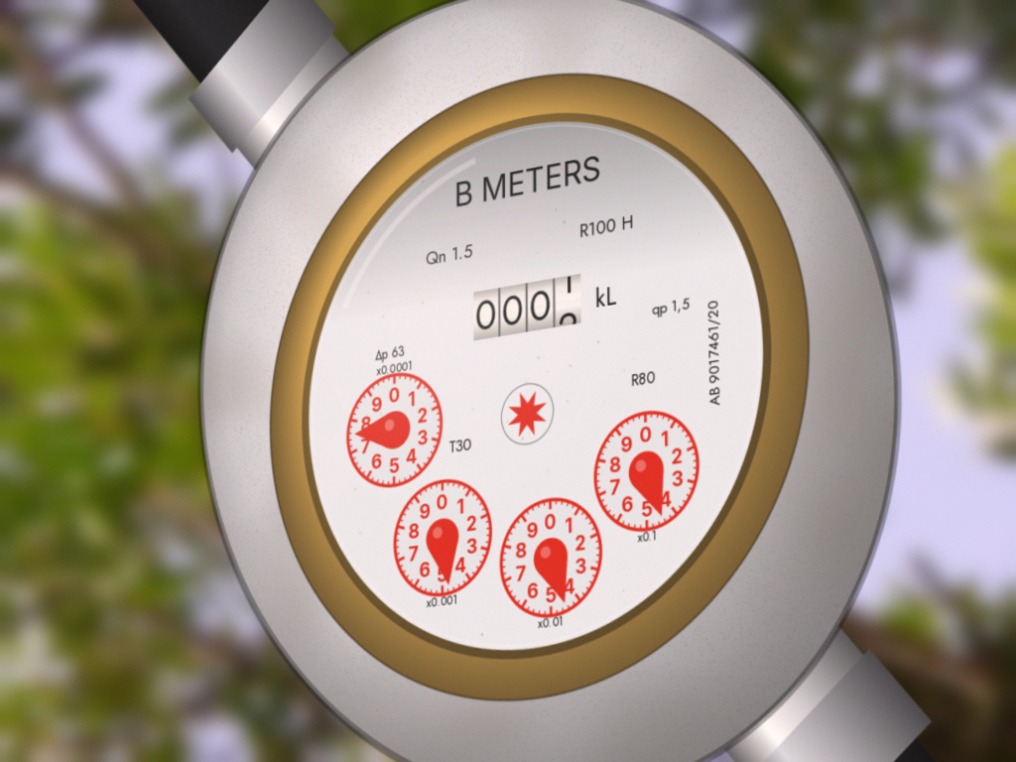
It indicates 1.4447 kL
